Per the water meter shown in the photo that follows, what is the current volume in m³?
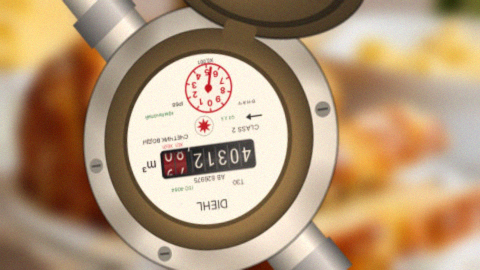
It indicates 40312.795 m³
